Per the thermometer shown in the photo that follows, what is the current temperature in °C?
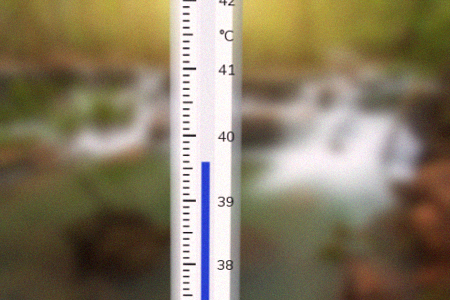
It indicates 39.6 °C
